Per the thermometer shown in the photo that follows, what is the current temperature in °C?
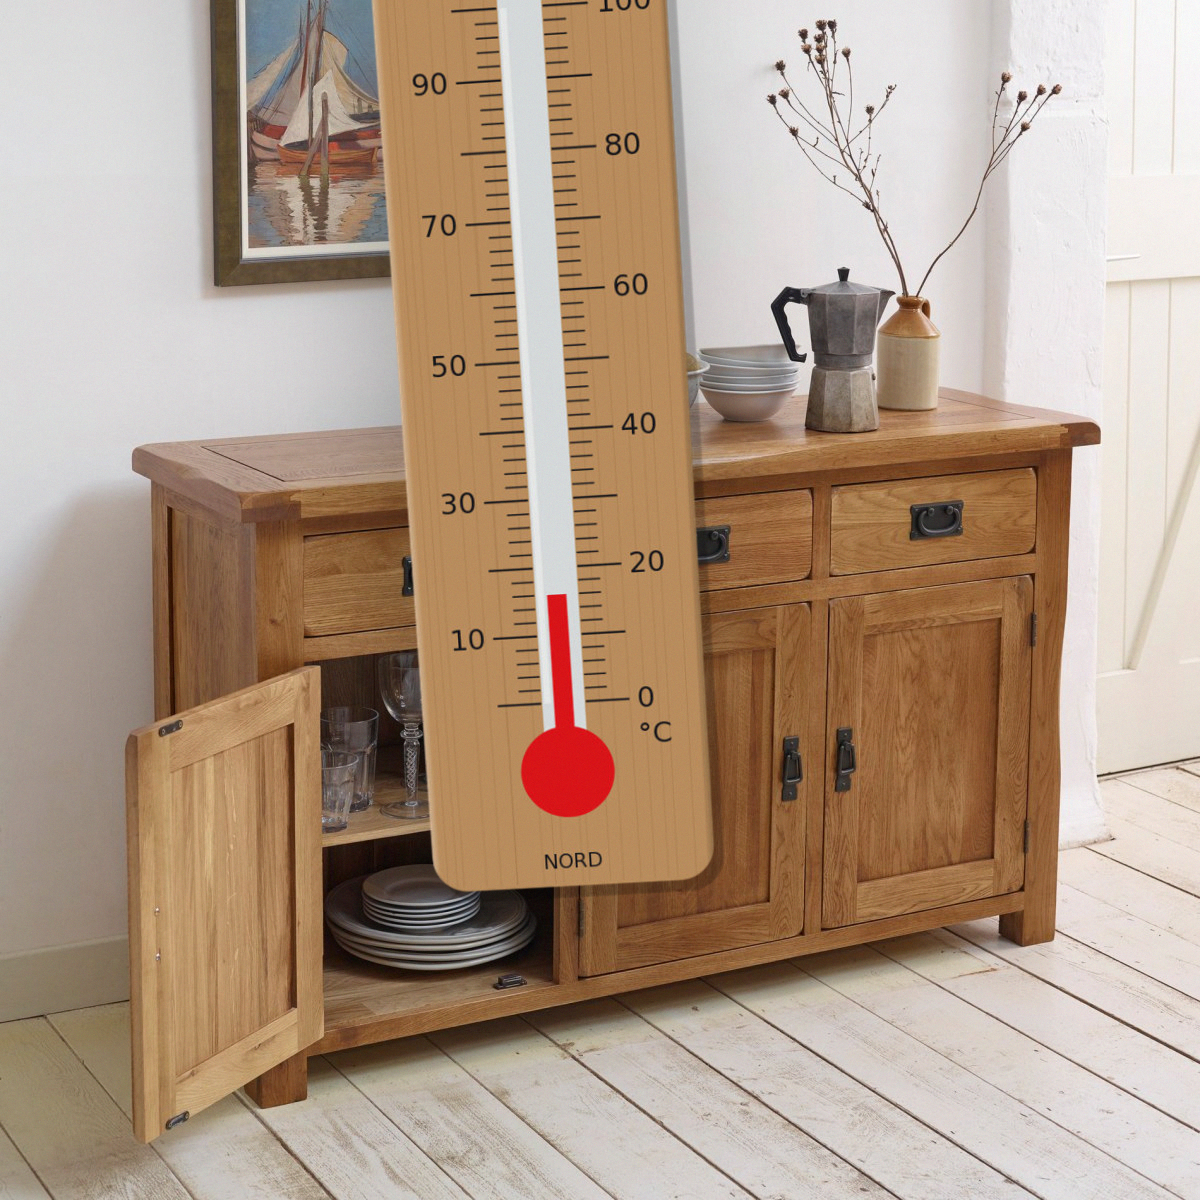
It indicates 16 °C
